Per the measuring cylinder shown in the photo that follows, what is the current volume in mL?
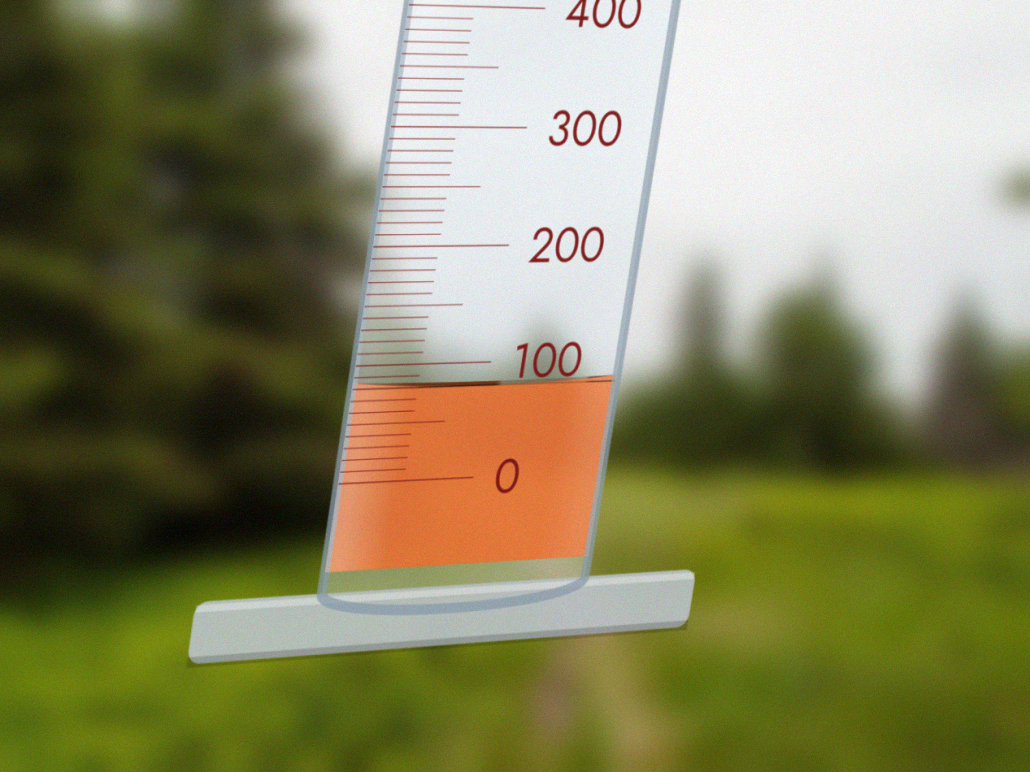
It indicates 80 mL
